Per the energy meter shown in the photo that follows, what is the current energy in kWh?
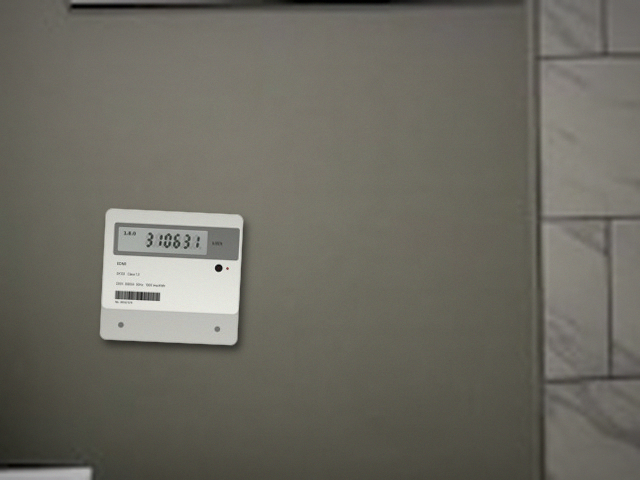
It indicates 310631 kWh
